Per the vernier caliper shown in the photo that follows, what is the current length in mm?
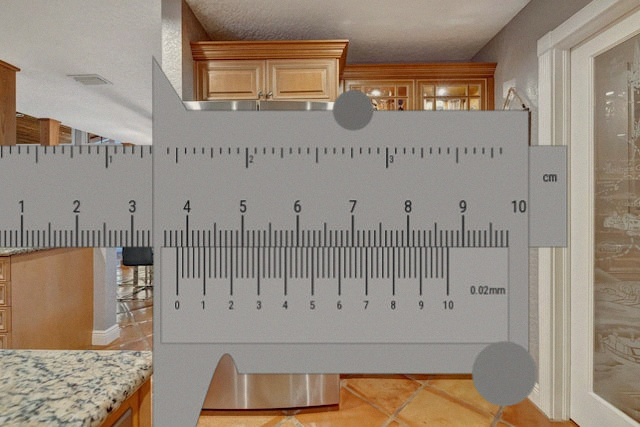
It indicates 38.2 mm
